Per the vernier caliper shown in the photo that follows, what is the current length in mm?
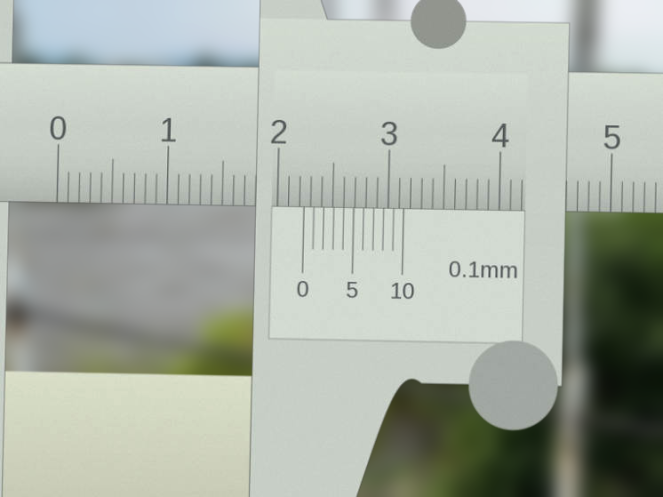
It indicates 22.4 mm
